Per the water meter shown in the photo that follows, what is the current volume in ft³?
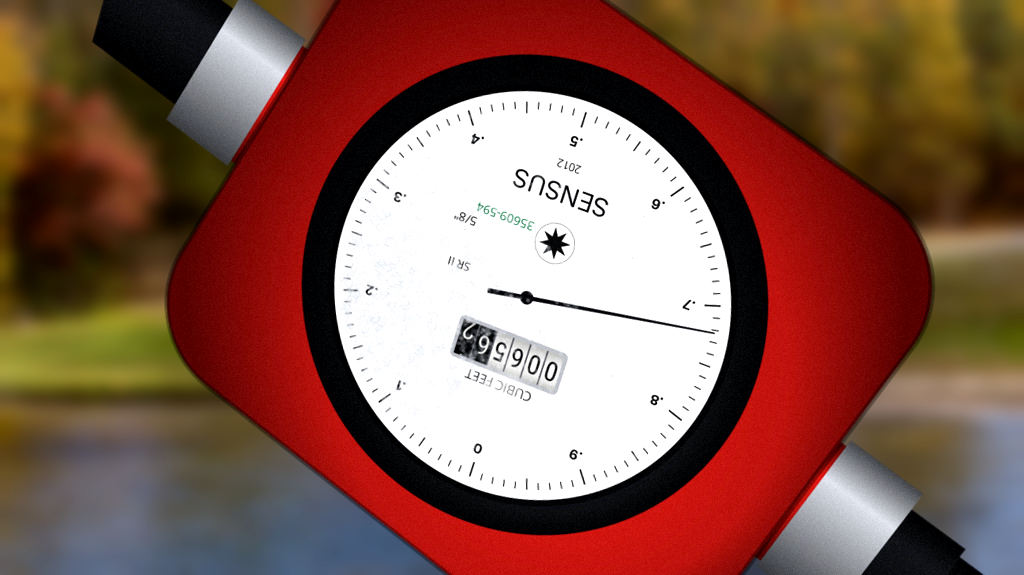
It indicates 6561.72 ft³
